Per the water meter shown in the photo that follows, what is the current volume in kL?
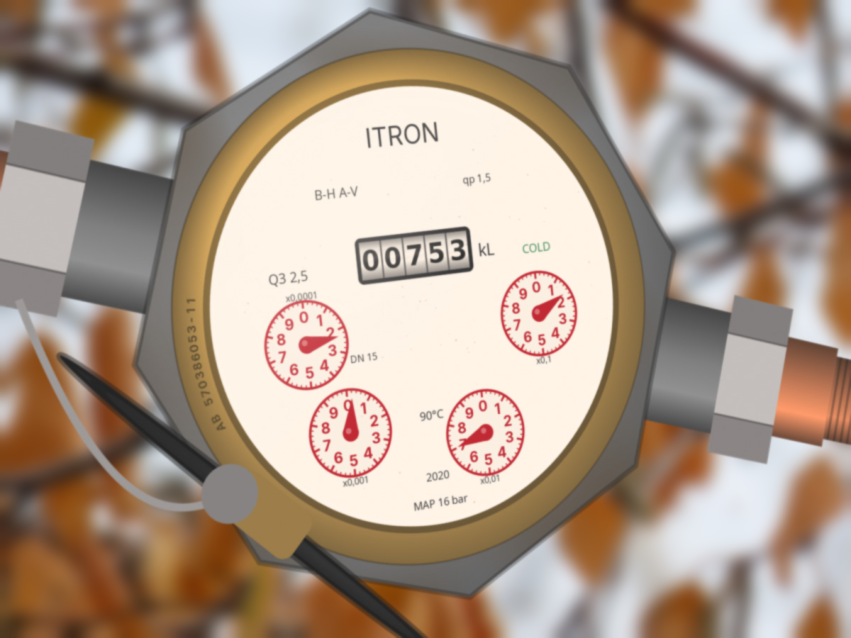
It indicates 753.1702 kL
